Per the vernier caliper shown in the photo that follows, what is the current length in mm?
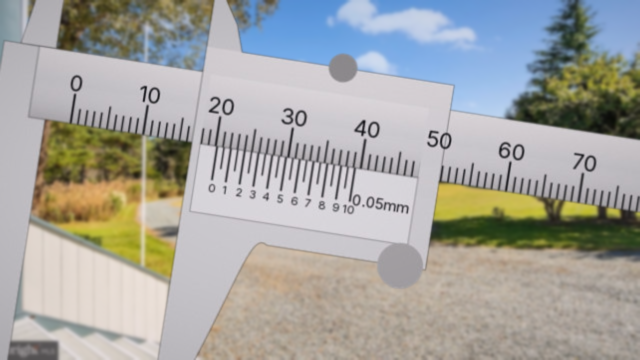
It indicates 20.2 mm
